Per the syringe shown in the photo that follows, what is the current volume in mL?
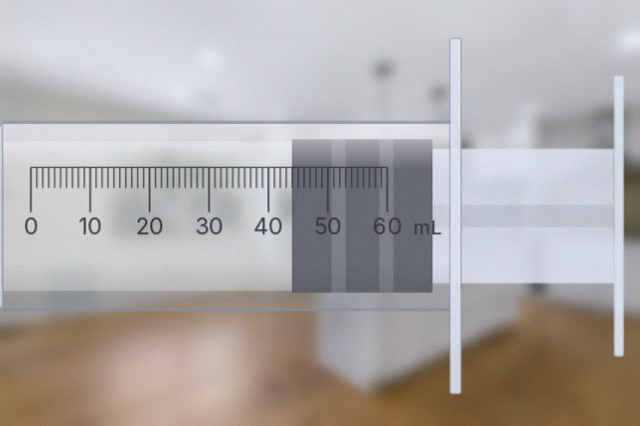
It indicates 44 mL
